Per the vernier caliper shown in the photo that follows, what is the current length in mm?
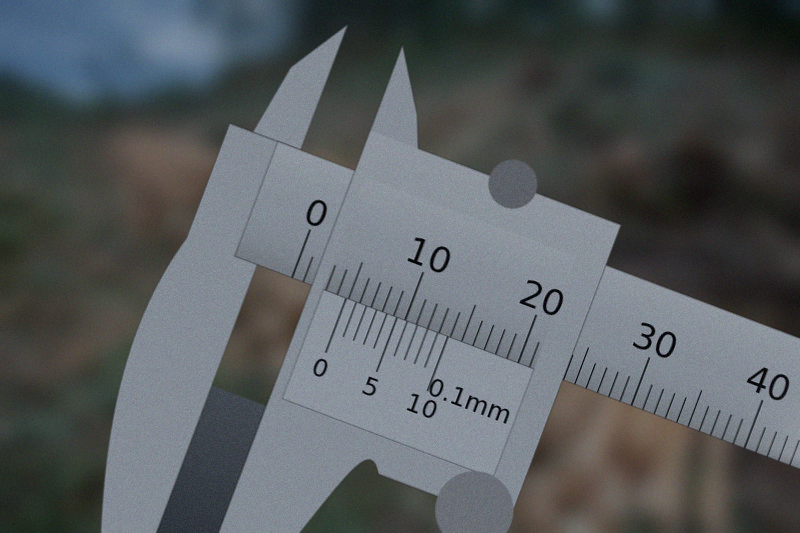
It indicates 4.8 mm
